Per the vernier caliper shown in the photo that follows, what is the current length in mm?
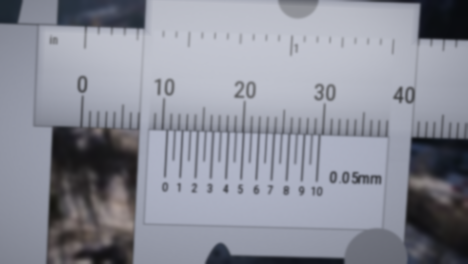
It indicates 10.6 mm
